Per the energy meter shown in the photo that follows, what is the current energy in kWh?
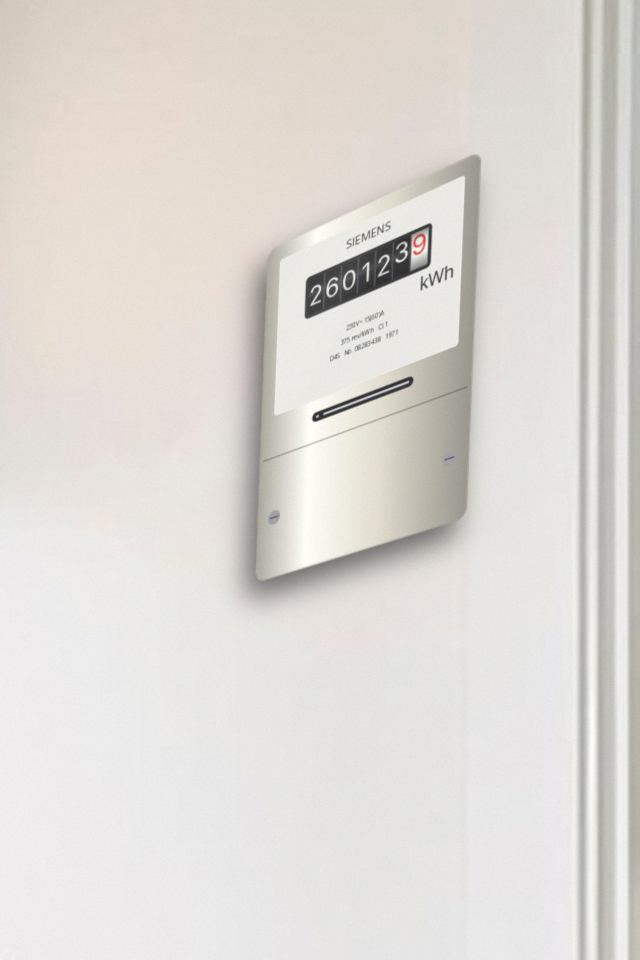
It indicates 260123.9 kWh
